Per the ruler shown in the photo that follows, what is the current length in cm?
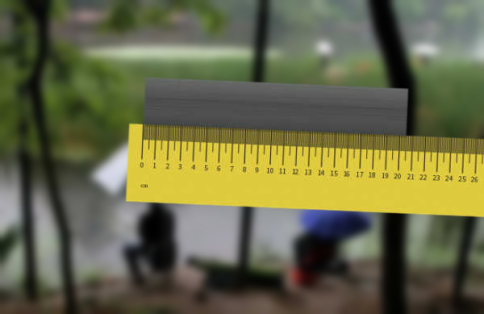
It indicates 20.5 cm
